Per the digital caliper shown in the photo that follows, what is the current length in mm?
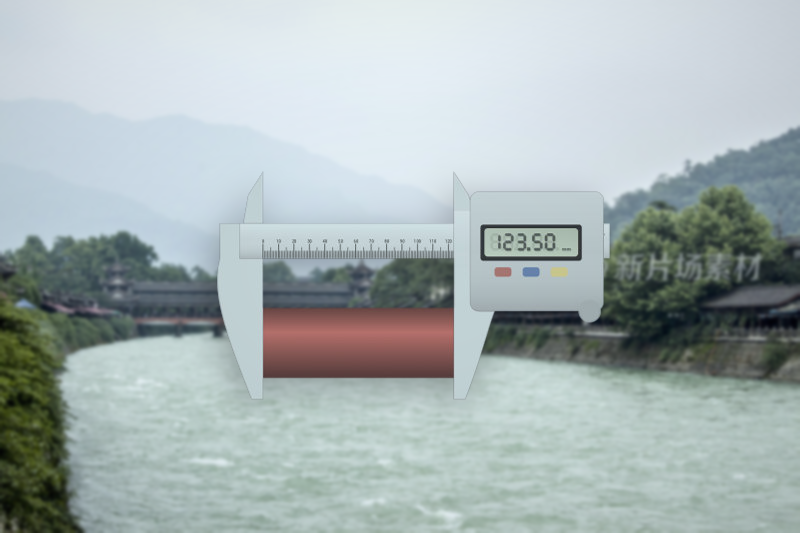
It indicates 123.50 mm
